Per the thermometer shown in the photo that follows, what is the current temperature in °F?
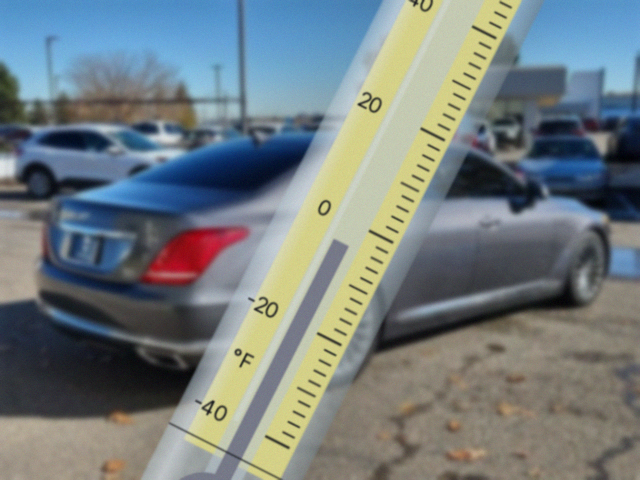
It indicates -4 °F
